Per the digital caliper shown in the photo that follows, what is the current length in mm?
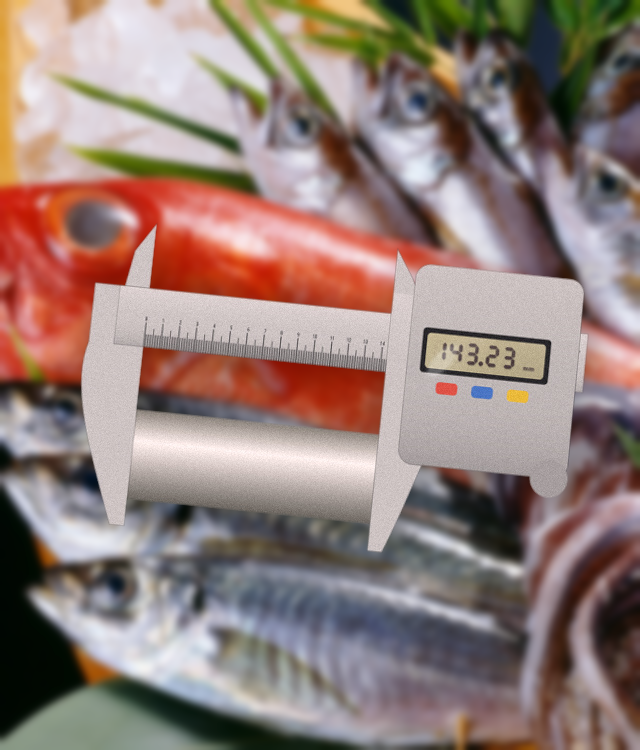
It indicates 143.23 mm
